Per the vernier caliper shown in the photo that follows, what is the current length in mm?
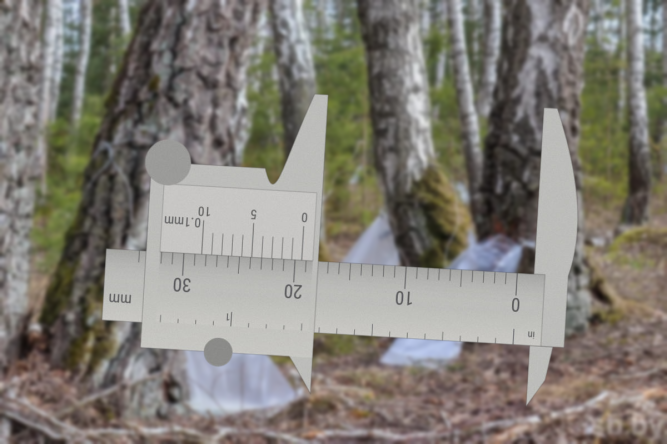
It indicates 19.4 mm
